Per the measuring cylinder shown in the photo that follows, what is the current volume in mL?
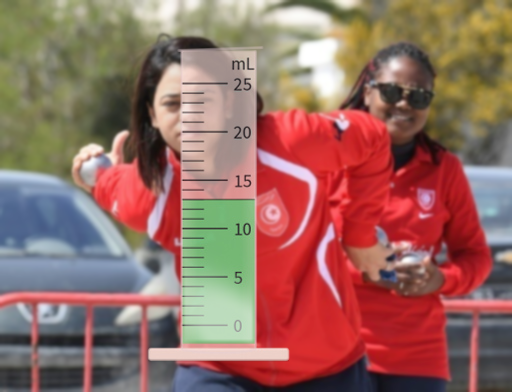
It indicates 13 mL
